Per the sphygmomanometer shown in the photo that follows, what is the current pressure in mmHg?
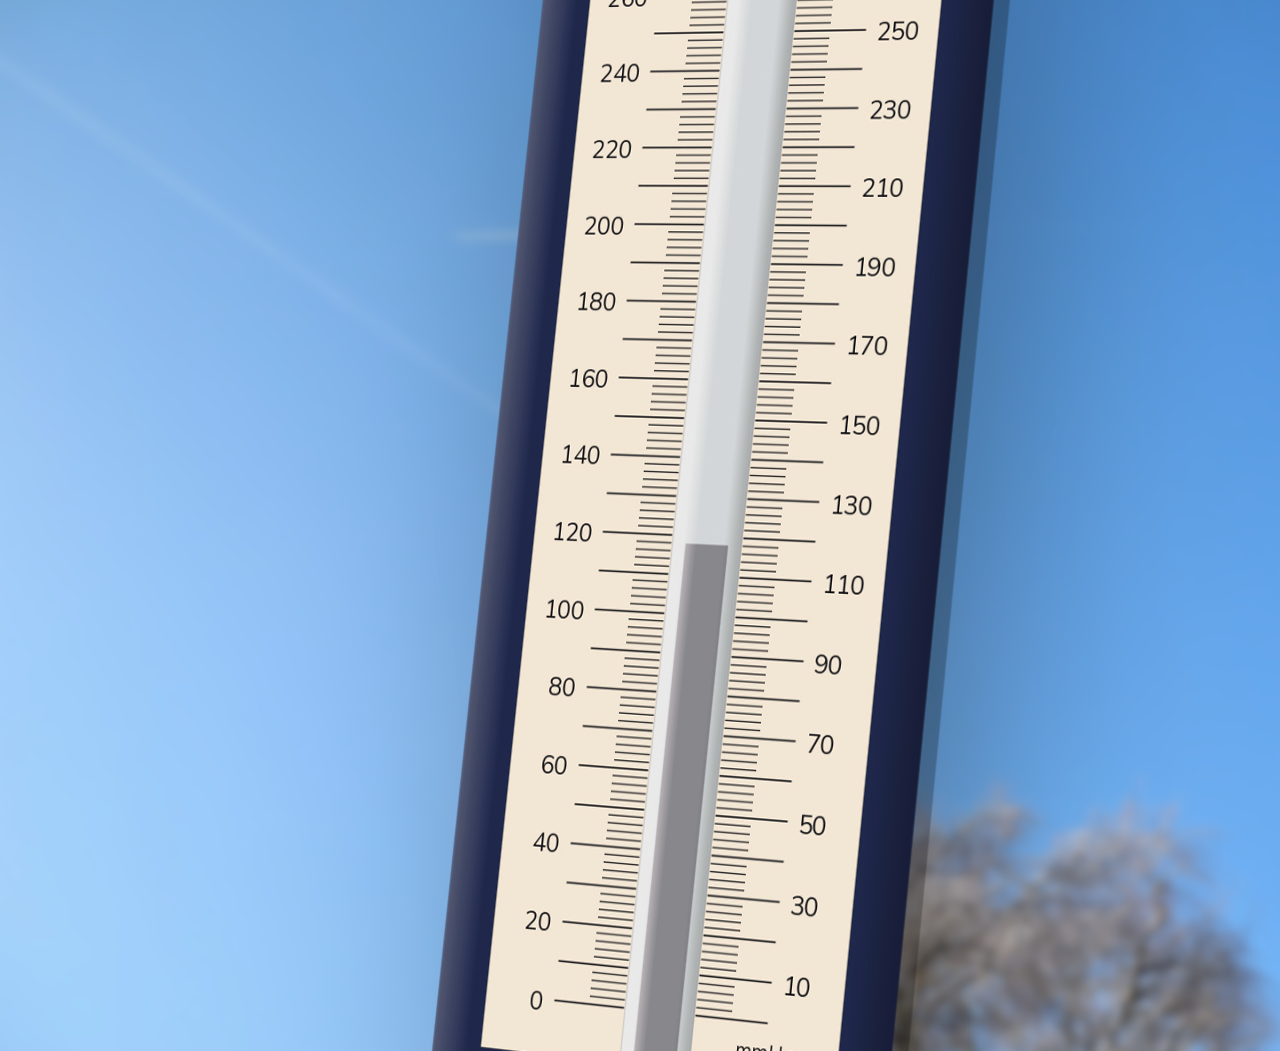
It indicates 118 mmHg
